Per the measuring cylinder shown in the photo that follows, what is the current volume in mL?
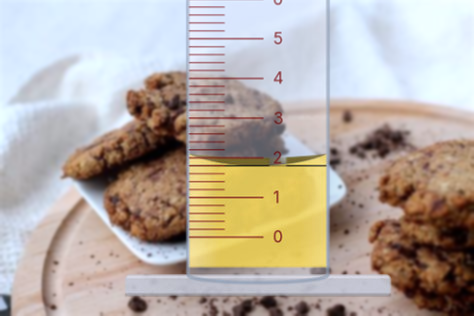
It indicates 1.8 mL
